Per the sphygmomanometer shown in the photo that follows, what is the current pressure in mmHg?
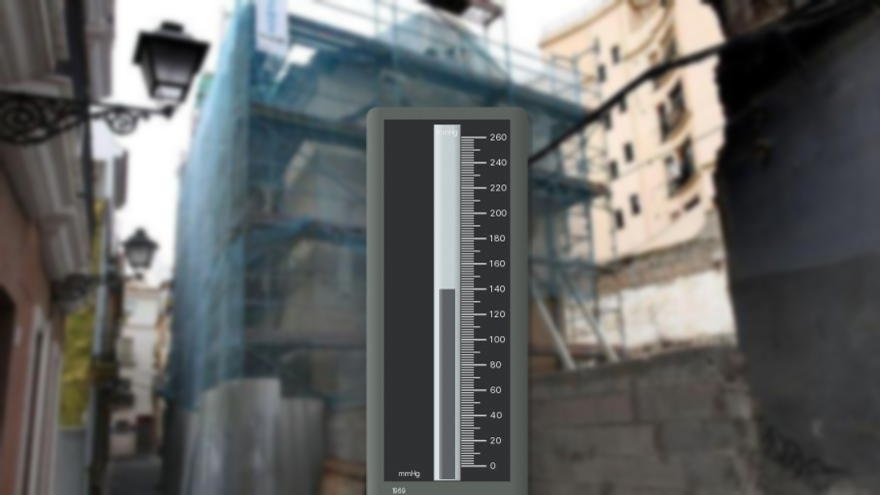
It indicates 140 mmHg
